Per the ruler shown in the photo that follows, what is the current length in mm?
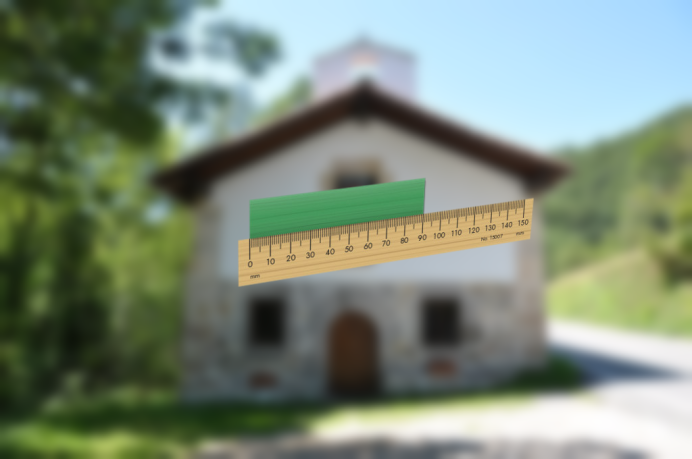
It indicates 90 mm
